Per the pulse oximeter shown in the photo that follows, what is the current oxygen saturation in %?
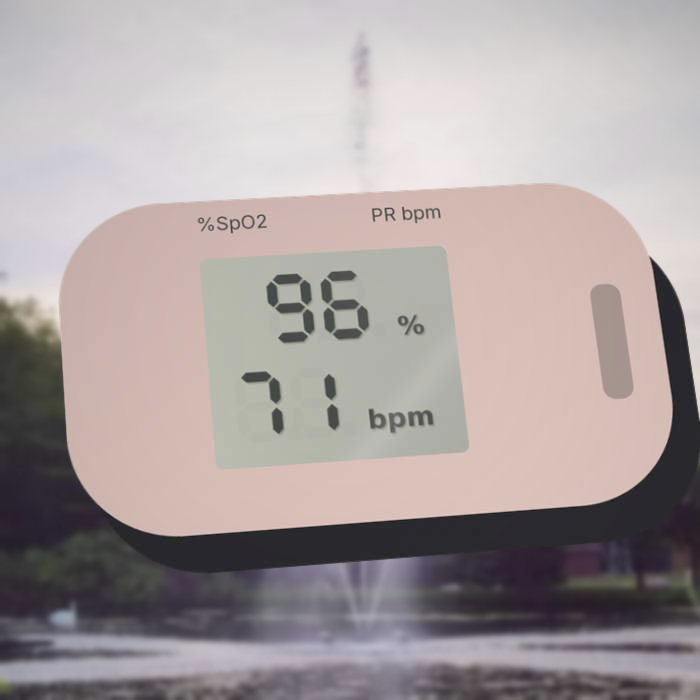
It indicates 96 %
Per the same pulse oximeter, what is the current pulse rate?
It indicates 71 bpm
